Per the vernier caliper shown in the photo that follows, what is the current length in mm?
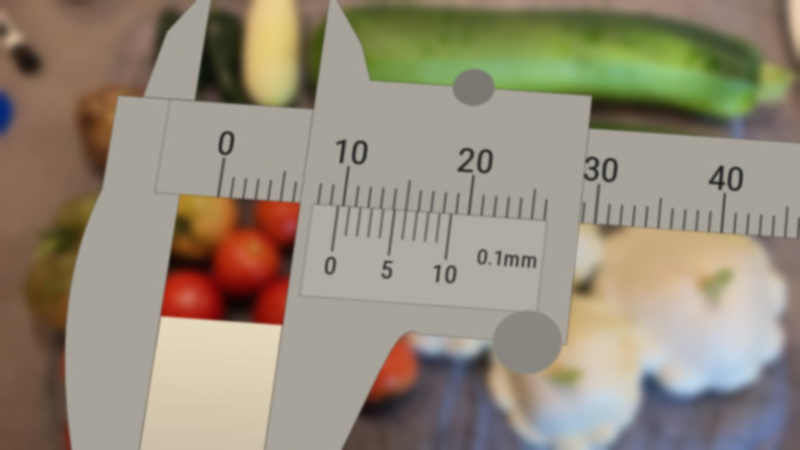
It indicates 9.6 mm
